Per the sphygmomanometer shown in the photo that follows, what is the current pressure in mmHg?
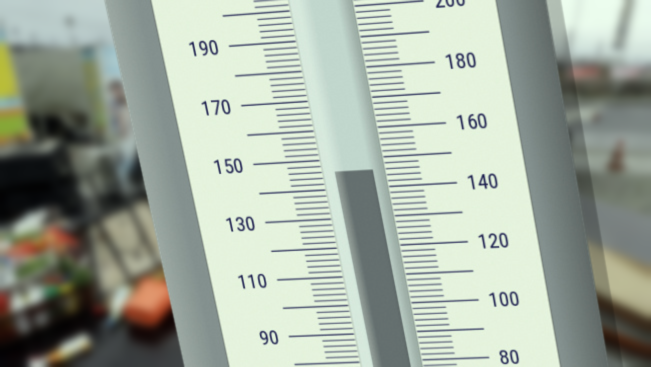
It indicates 146 mmHg
